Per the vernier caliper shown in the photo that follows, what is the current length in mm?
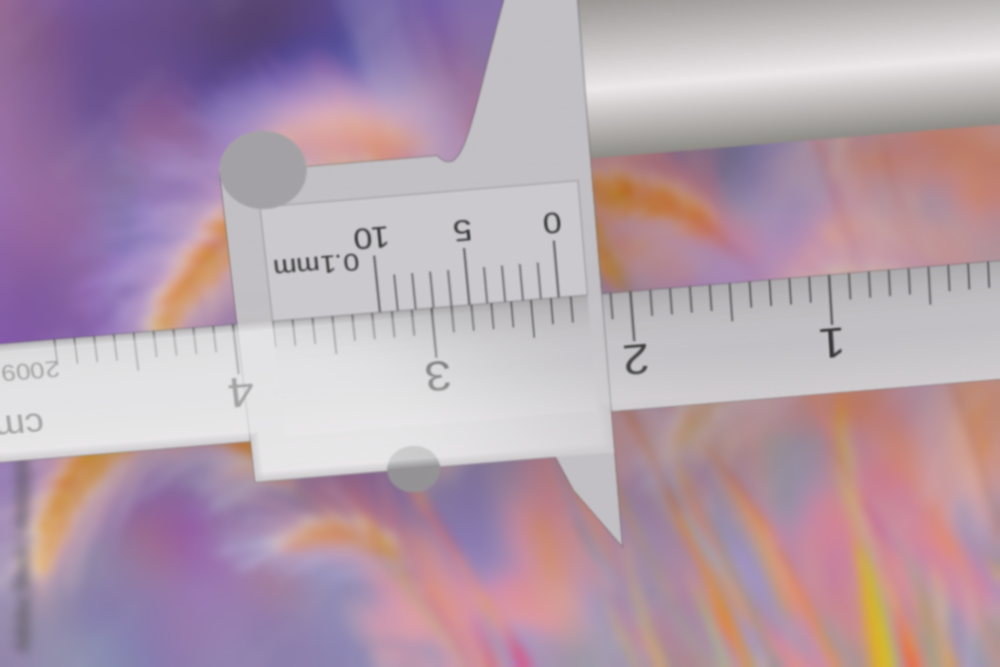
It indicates 23.6 mm
